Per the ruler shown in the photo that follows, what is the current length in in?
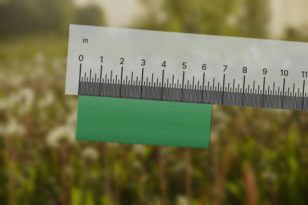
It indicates 6.5 in
